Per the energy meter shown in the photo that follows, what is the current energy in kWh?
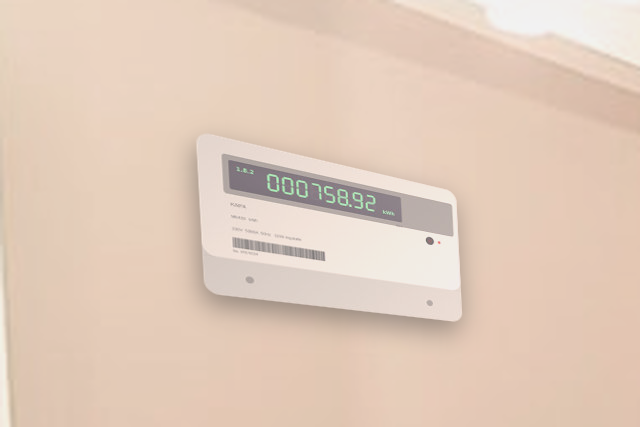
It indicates 758.92 kWh
